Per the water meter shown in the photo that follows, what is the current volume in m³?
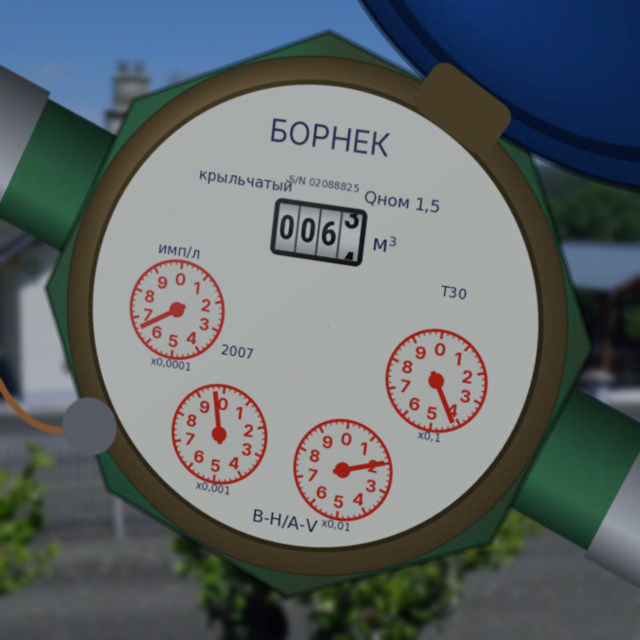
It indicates 63.4196 m³
